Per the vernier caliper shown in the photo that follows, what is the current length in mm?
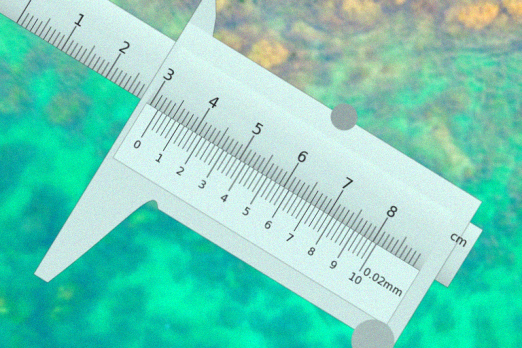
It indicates 31.8 mm
